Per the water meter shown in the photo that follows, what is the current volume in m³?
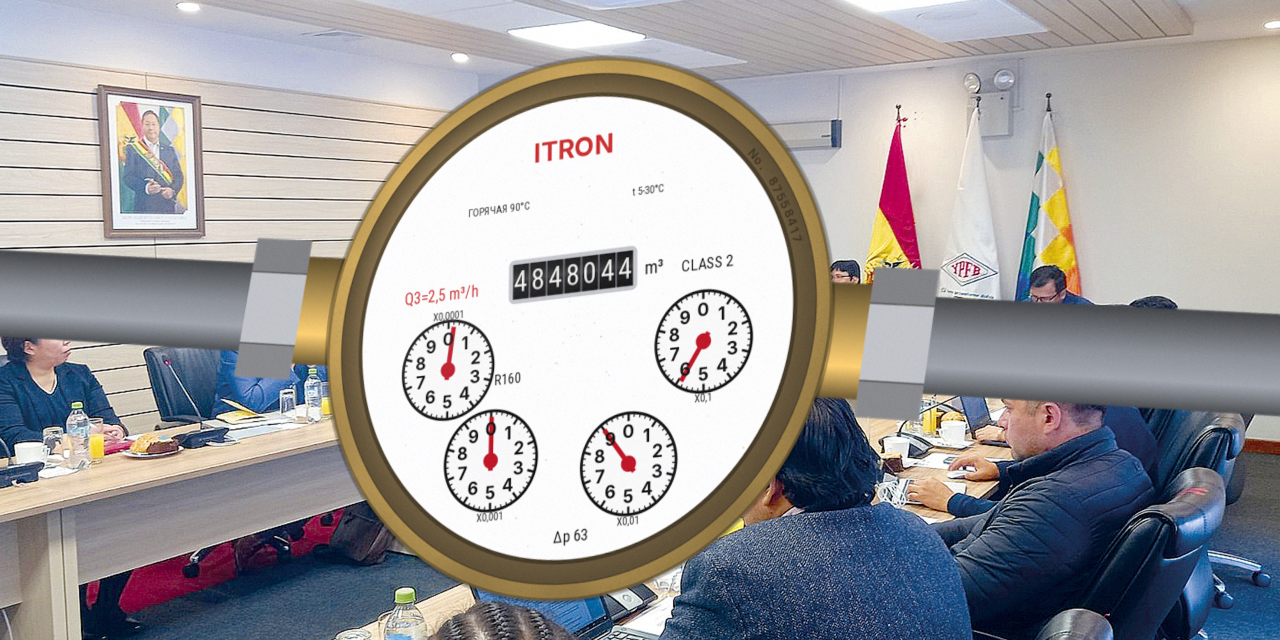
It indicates 4848044.5900 m³
